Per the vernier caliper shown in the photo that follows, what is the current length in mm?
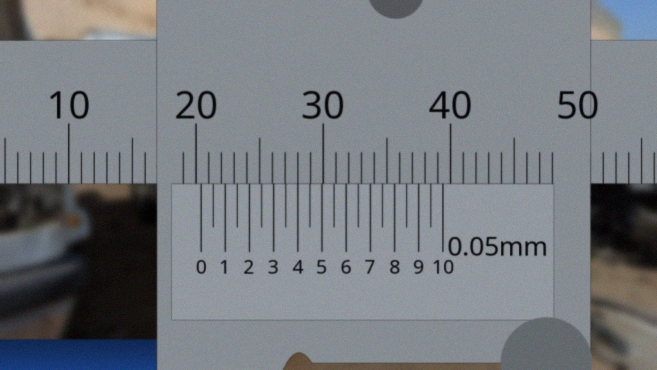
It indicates 20.4 mm
